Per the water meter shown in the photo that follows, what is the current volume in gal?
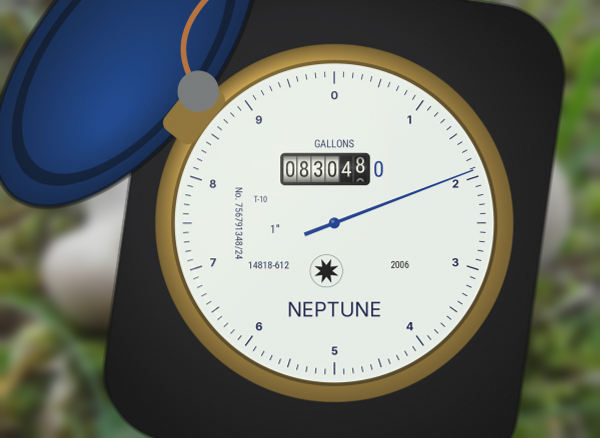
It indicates 830481.9 gal
